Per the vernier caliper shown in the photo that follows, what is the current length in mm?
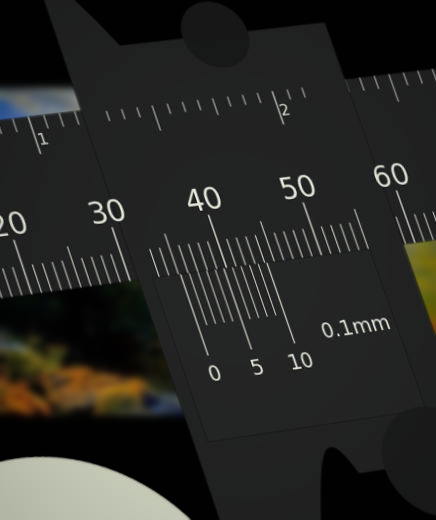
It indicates 35.2 mm
